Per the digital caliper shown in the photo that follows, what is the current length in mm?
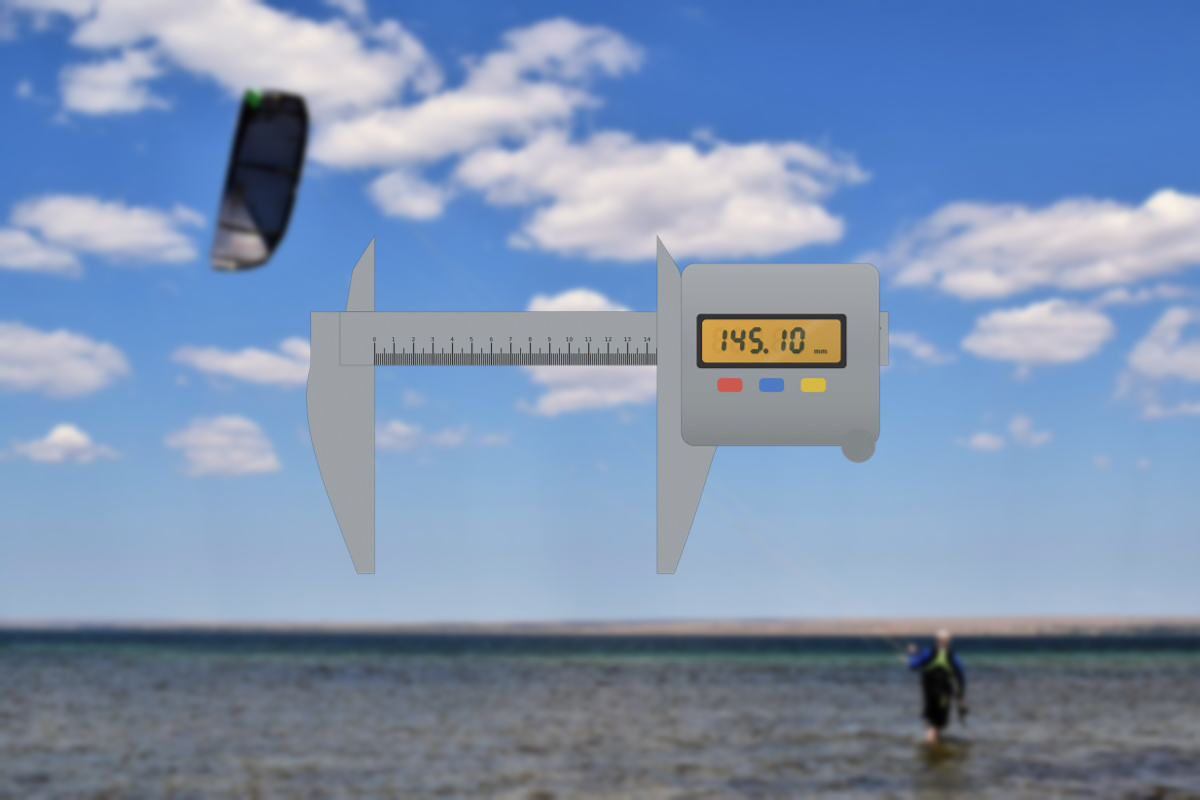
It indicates 145.10 mm
